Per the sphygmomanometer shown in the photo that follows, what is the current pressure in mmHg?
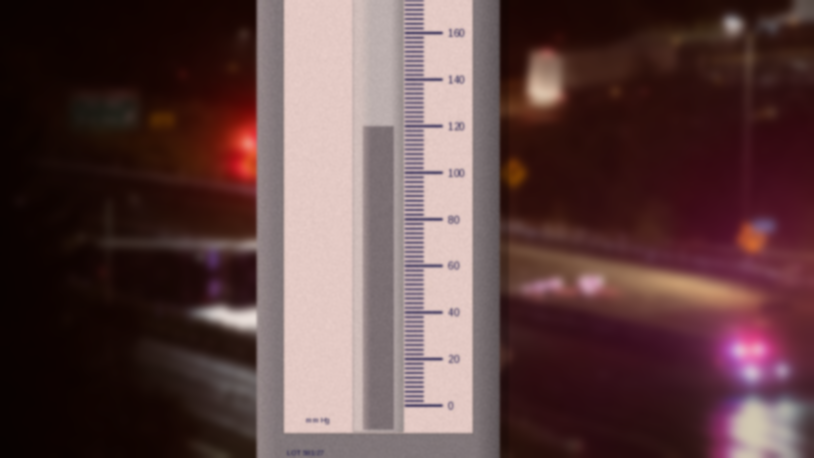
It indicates 120 mmHg
